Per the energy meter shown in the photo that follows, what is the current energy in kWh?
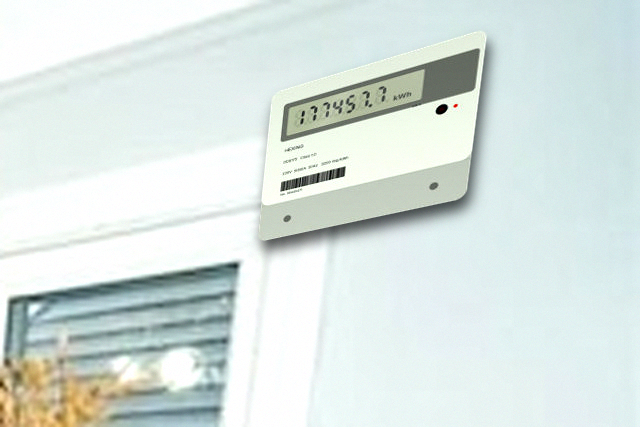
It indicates 177457.7 kWh
